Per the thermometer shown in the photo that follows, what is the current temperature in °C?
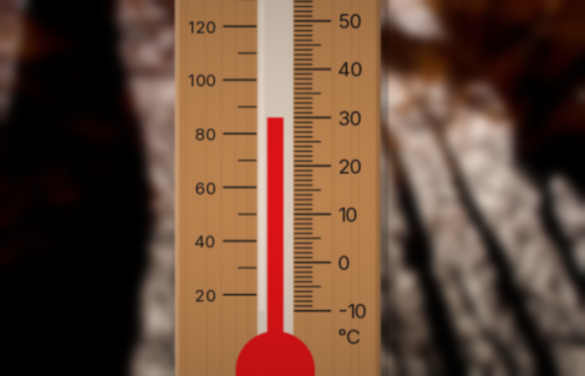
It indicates 30 °C
